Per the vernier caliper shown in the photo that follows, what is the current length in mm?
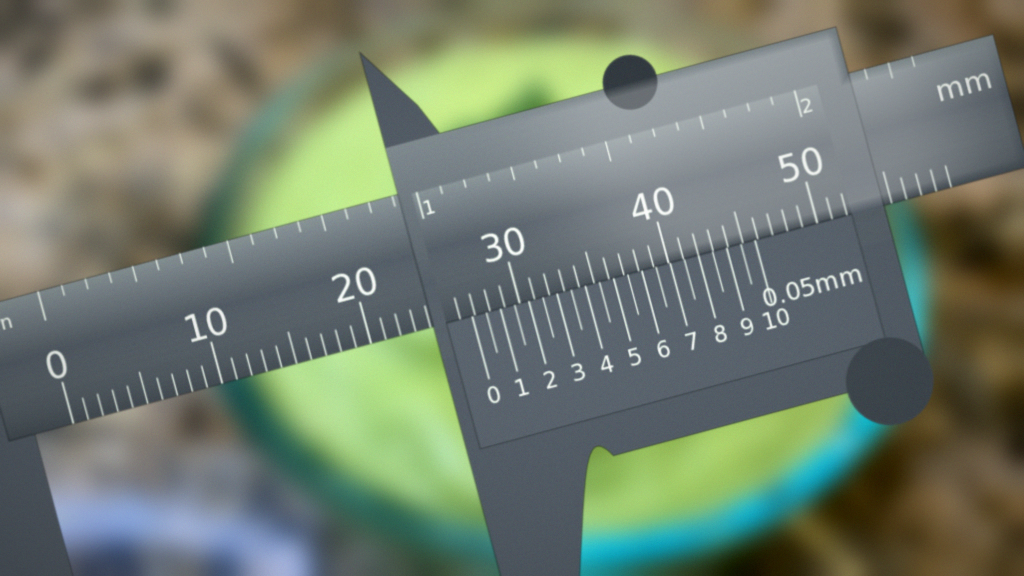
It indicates 26.8 mm
